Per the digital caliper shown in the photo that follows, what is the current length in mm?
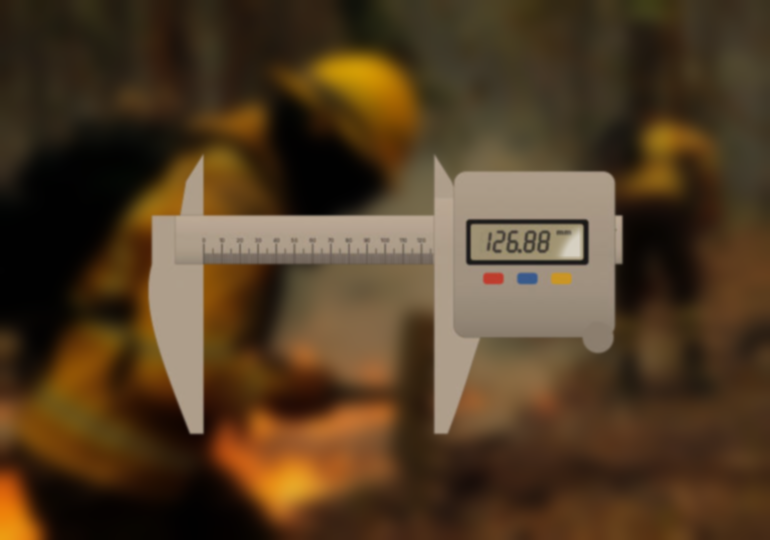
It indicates 126.88 mm
